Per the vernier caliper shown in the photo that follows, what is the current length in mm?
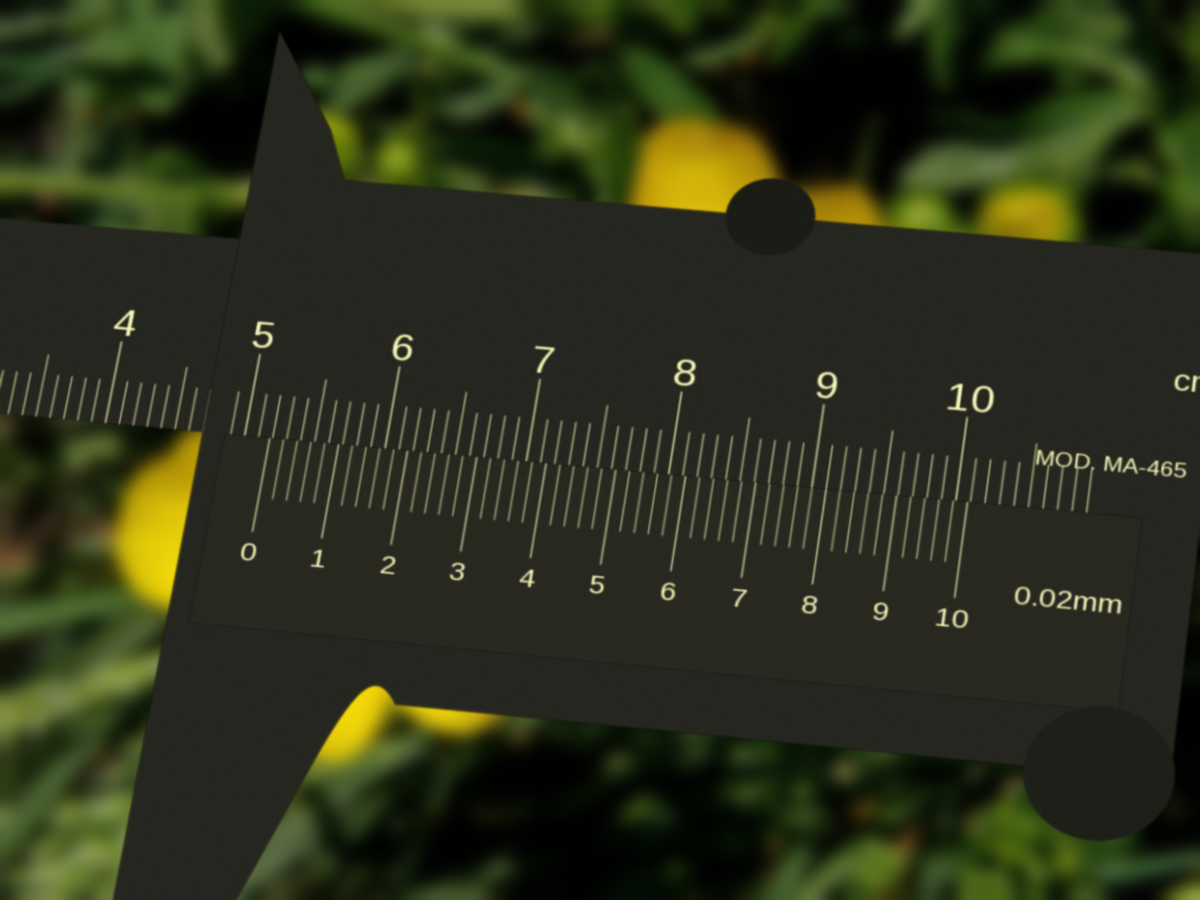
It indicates 51.8 mm
